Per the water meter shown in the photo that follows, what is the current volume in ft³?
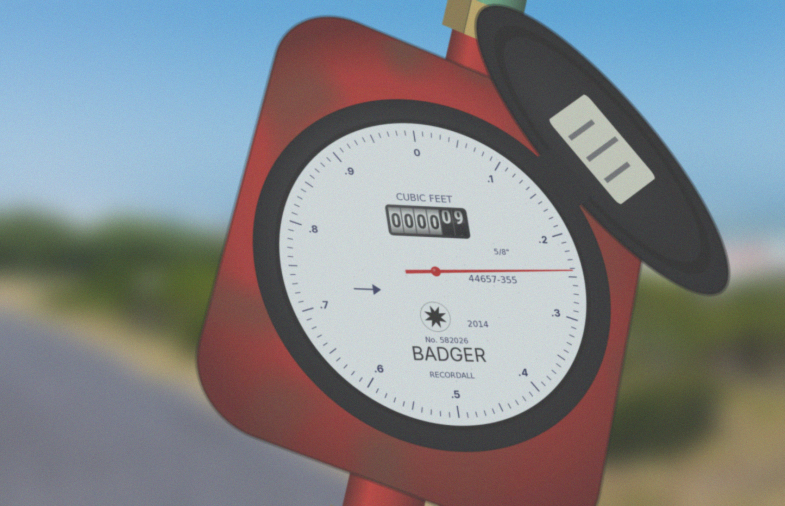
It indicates 9.24 ft³
